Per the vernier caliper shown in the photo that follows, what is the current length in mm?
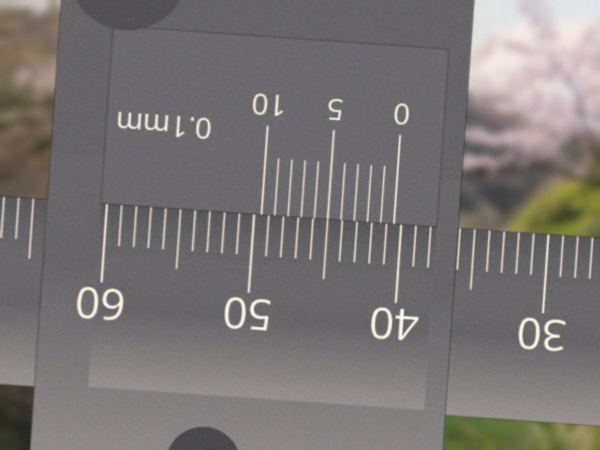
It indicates 40.5 mm
